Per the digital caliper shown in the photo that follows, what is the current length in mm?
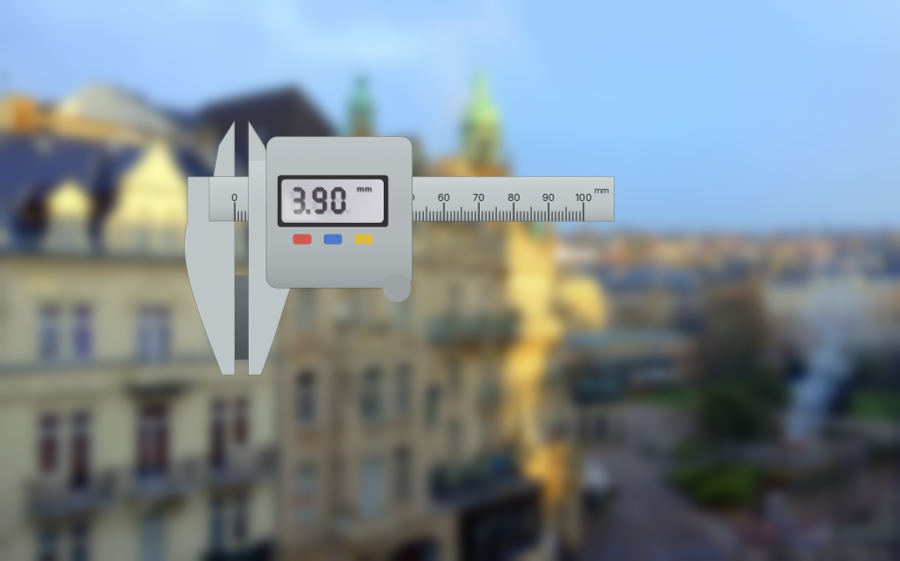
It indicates 3.90 mm
